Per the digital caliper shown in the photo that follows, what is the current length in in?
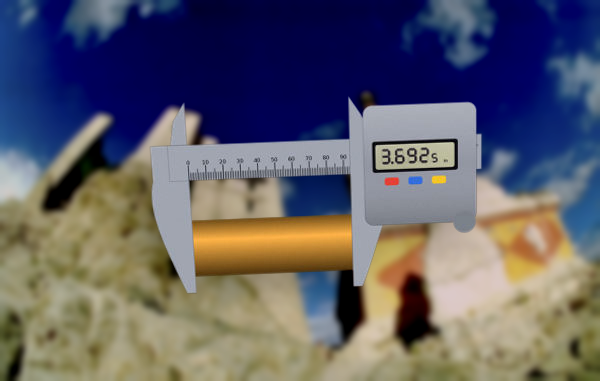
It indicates 3.6925 in
